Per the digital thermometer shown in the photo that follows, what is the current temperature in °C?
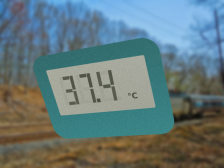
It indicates 37.4 °C
